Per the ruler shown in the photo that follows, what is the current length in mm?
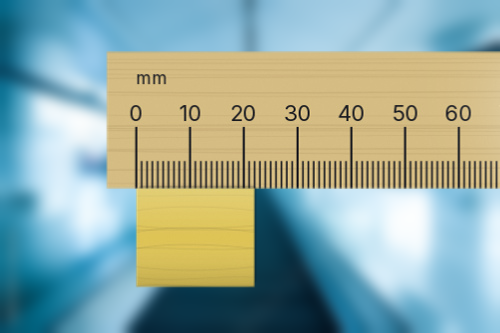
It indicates 22 mm
